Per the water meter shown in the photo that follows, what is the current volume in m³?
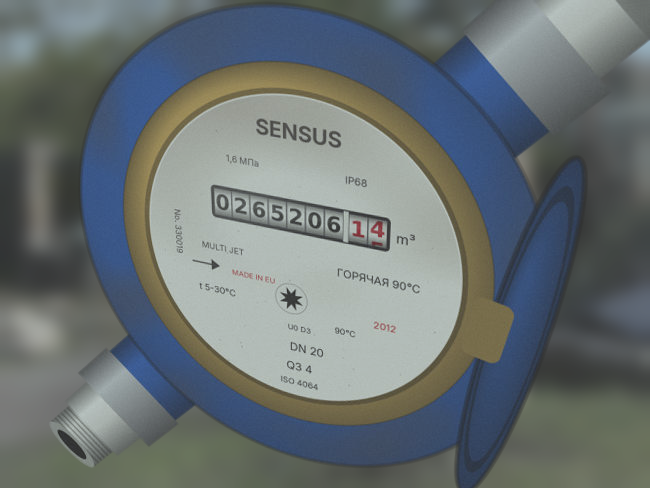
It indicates 265206.14 m³
